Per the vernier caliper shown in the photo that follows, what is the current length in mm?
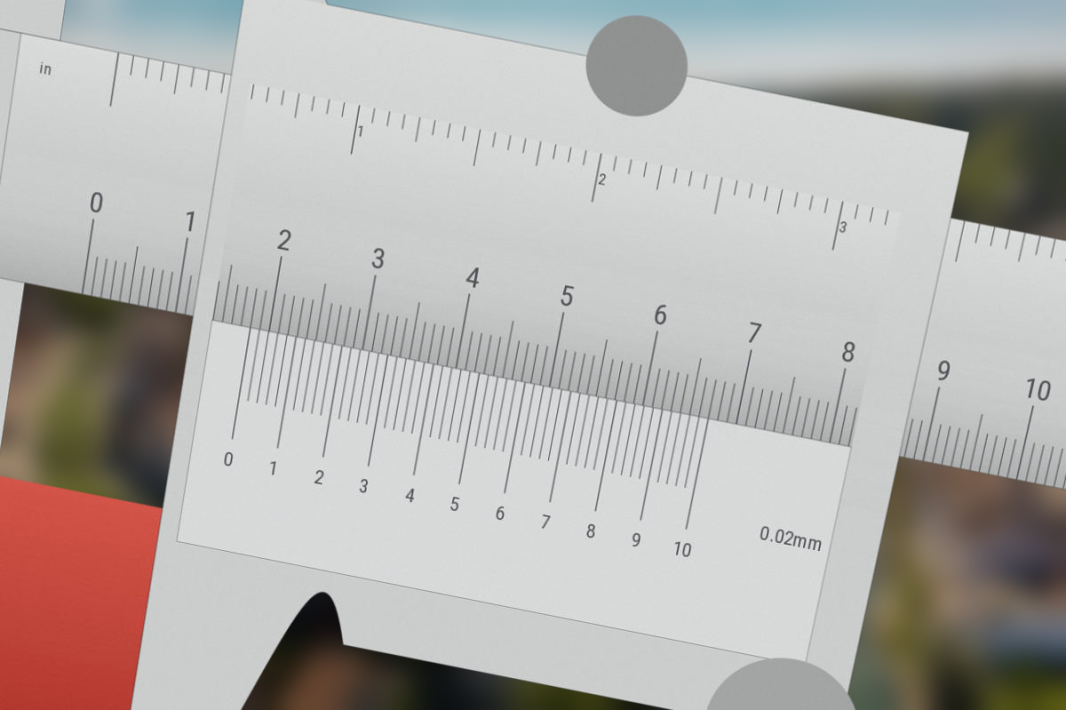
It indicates 18.0 mm
